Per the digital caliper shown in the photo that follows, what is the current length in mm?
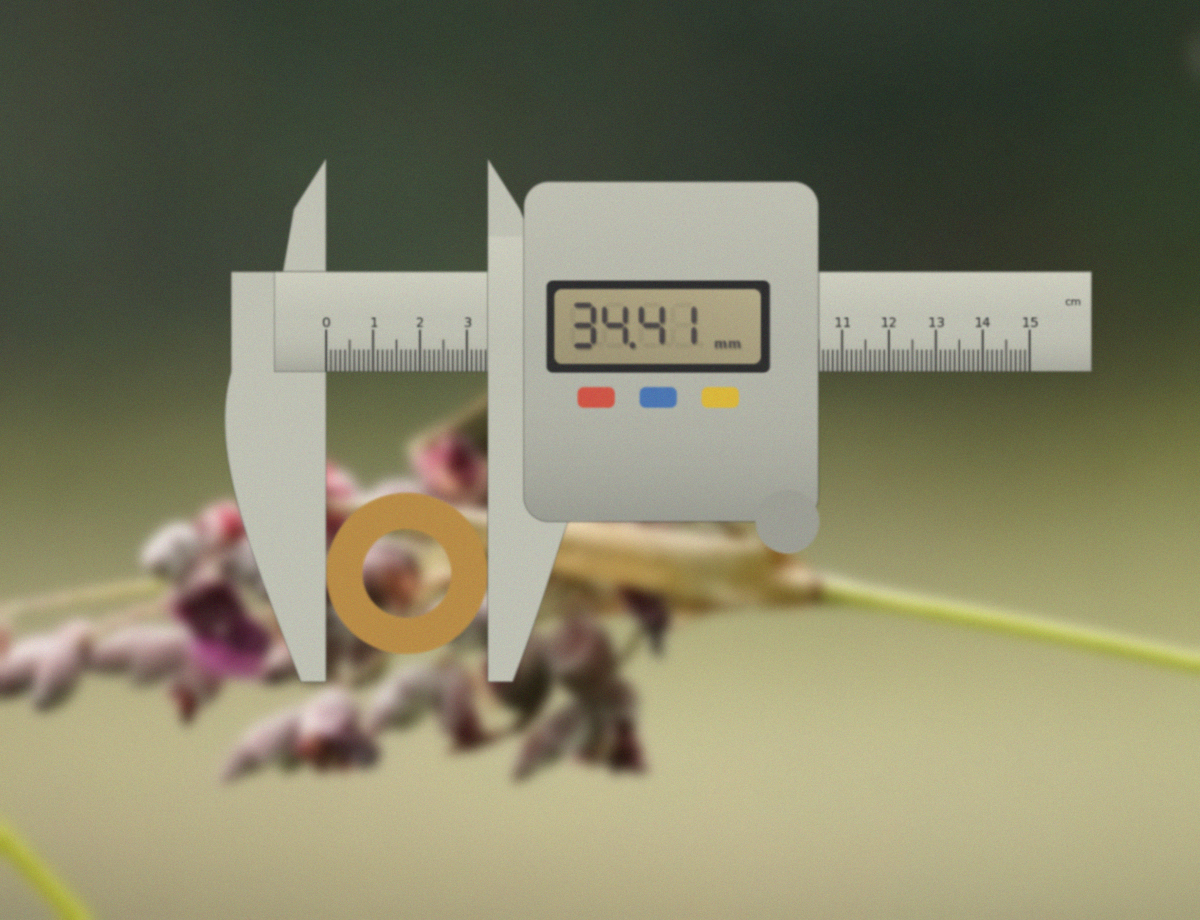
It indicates 34.41 mm
